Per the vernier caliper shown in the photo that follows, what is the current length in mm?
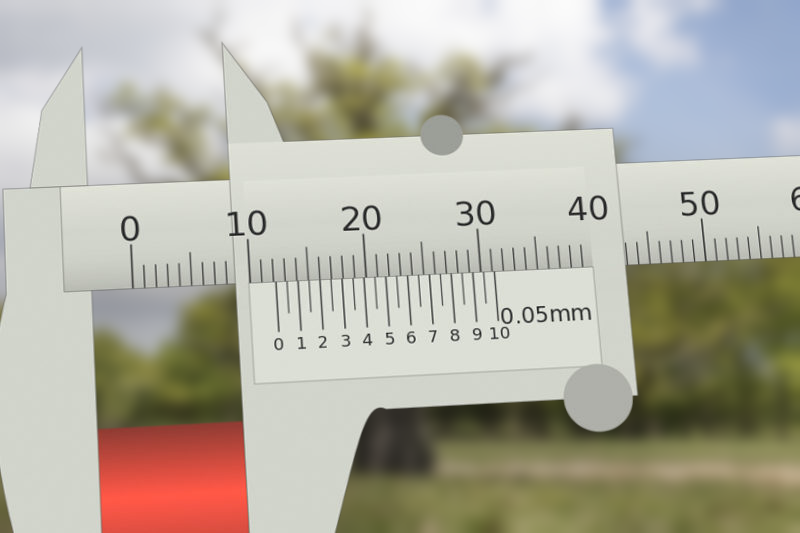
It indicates 12.2 mm
